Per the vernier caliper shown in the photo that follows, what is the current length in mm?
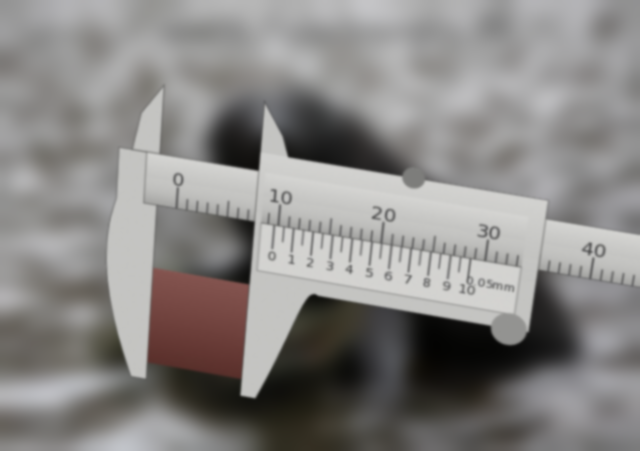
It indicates 9.6 mm
